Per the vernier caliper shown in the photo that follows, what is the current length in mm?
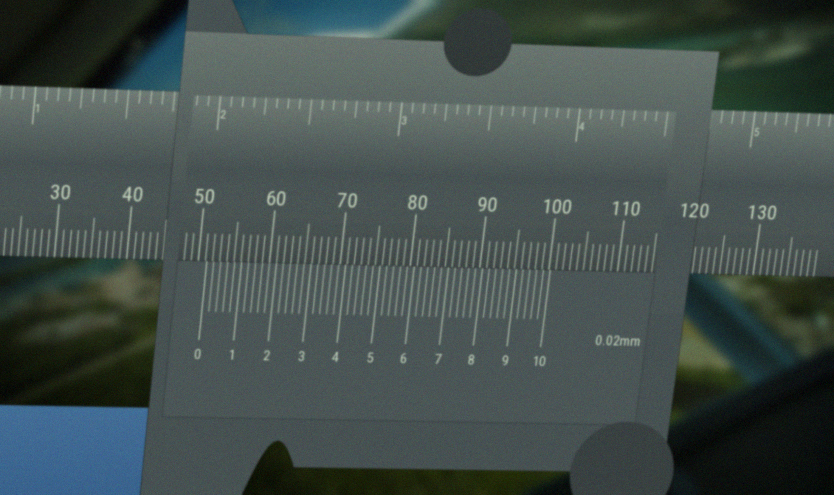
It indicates 51.2 mm
